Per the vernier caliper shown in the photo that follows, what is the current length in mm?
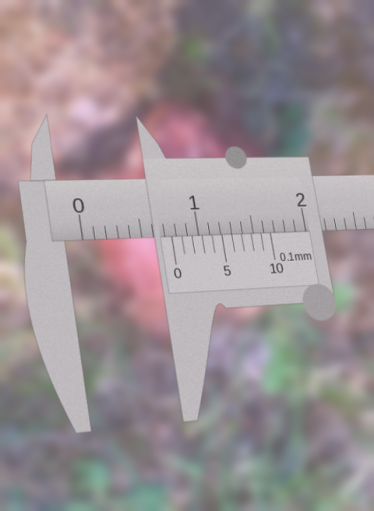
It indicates 7.6 mm
